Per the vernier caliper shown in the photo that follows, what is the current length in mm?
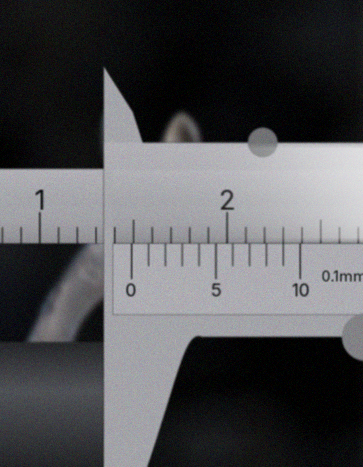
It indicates 14.9 mm
